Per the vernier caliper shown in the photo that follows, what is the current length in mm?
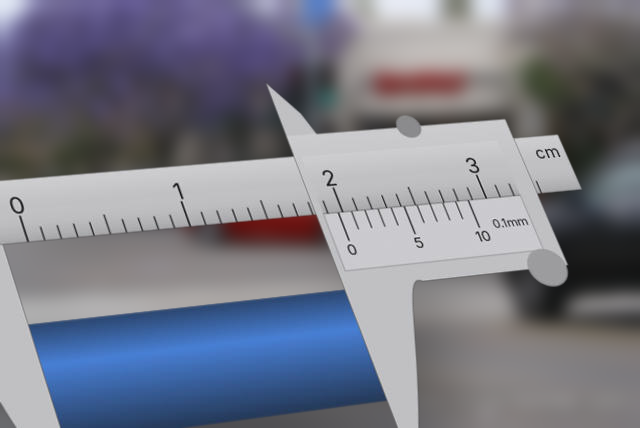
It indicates 19.7 mm
